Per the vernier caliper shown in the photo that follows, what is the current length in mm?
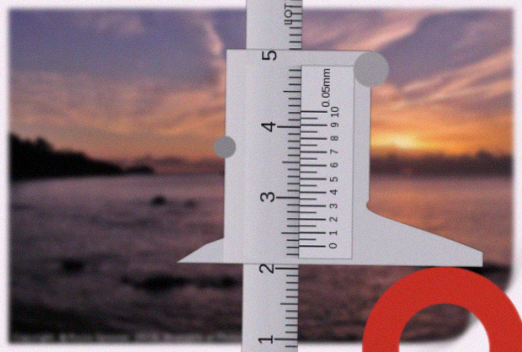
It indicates 23.2 mm
